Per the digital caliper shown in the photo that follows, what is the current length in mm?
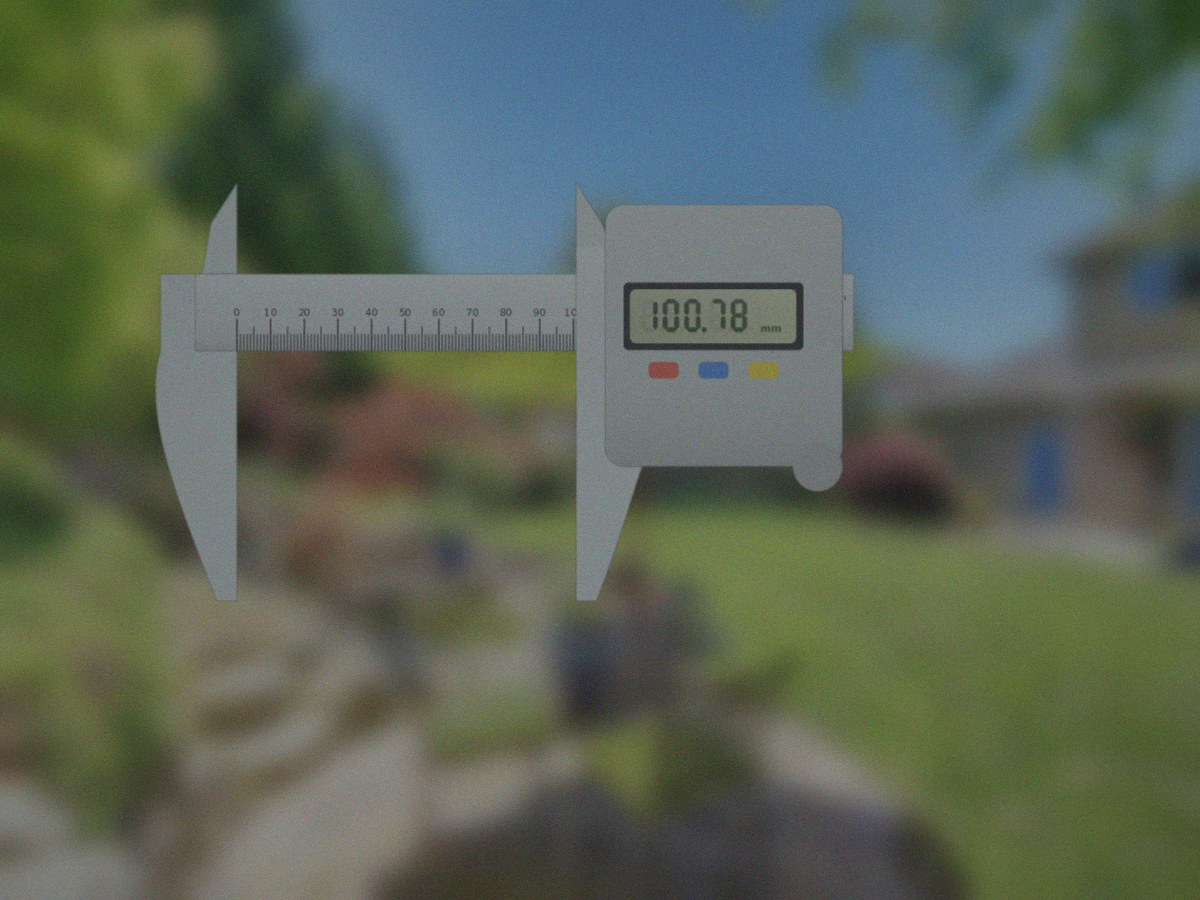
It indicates 100.78 mm
